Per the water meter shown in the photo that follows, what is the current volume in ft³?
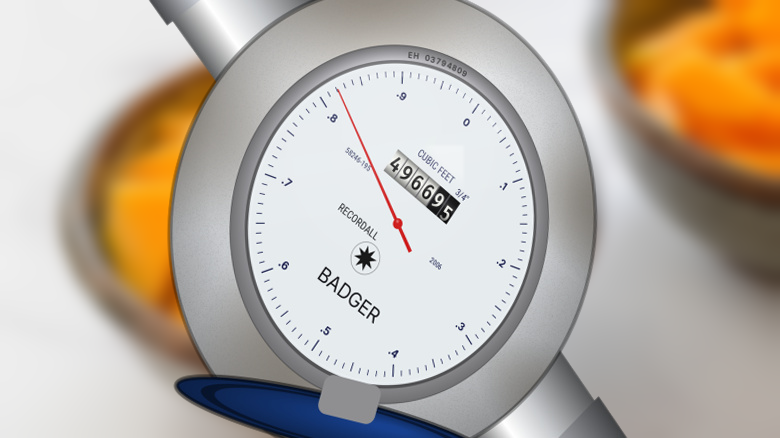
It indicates 496694.82 ft³
